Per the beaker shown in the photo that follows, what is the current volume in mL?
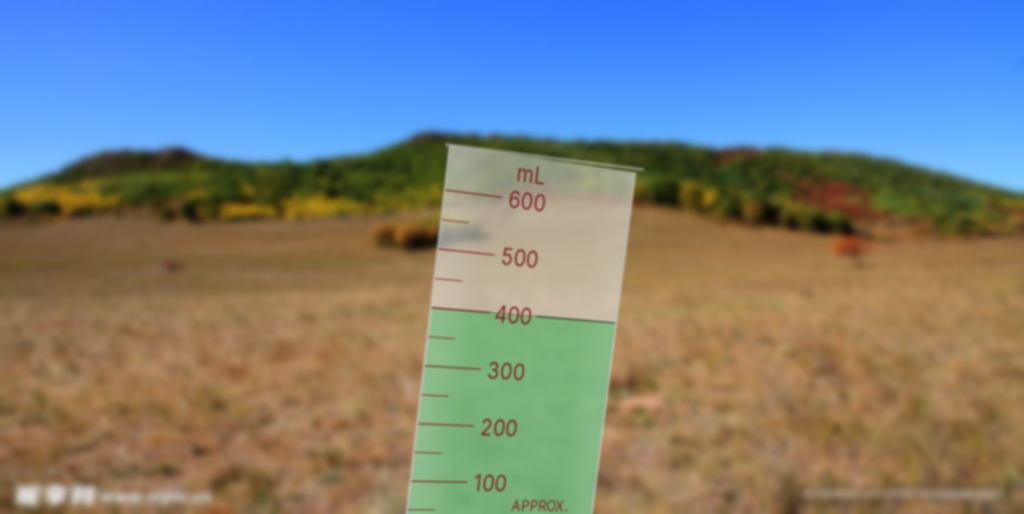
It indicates 400 mL
